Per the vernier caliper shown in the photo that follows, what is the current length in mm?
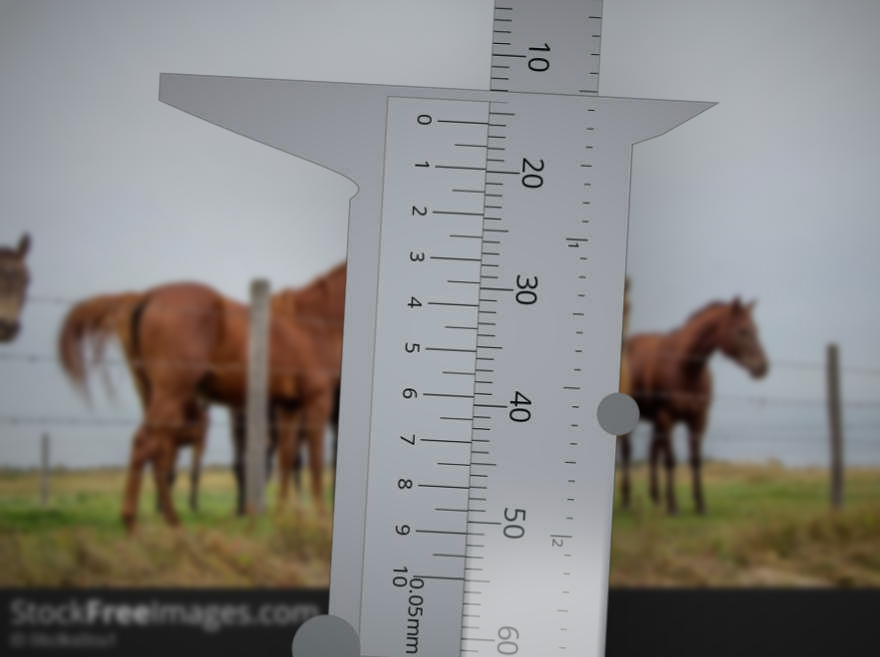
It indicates 15.9 mm
